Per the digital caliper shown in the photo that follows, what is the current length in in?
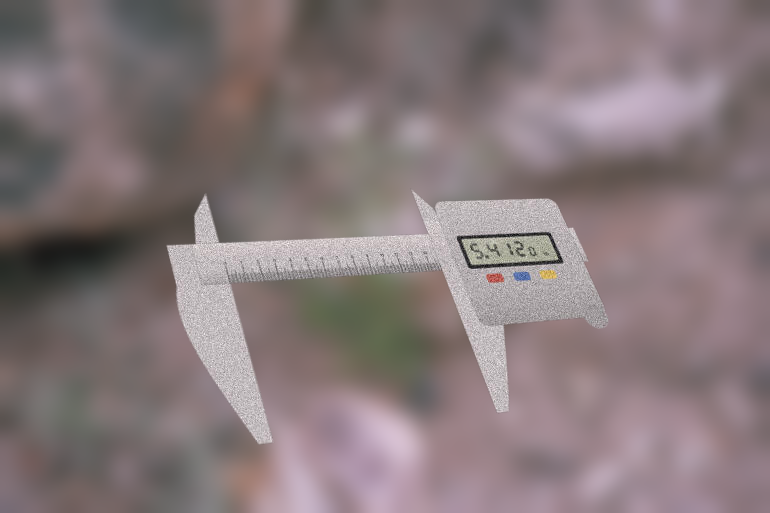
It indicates 5.4120 in
